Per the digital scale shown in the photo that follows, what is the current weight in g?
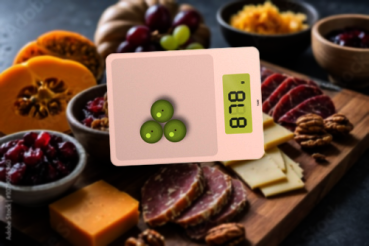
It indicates 878 g
